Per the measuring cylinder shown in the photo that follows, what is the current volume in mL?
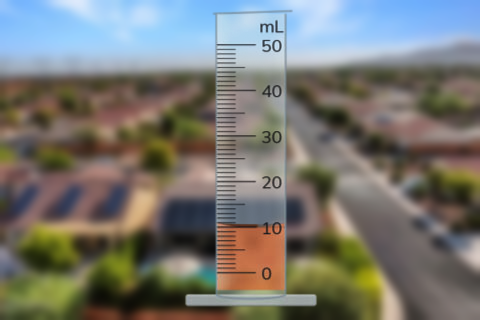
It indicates 10 mL
